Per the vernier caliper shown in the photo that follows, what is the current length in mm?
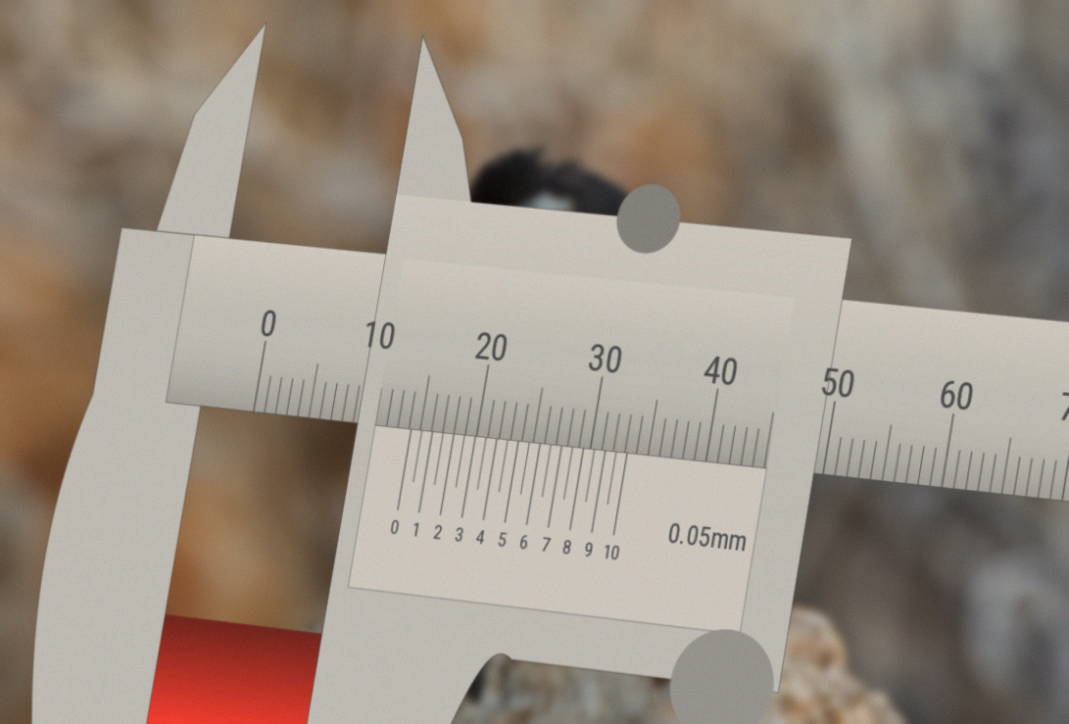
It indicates 14.2 mm
